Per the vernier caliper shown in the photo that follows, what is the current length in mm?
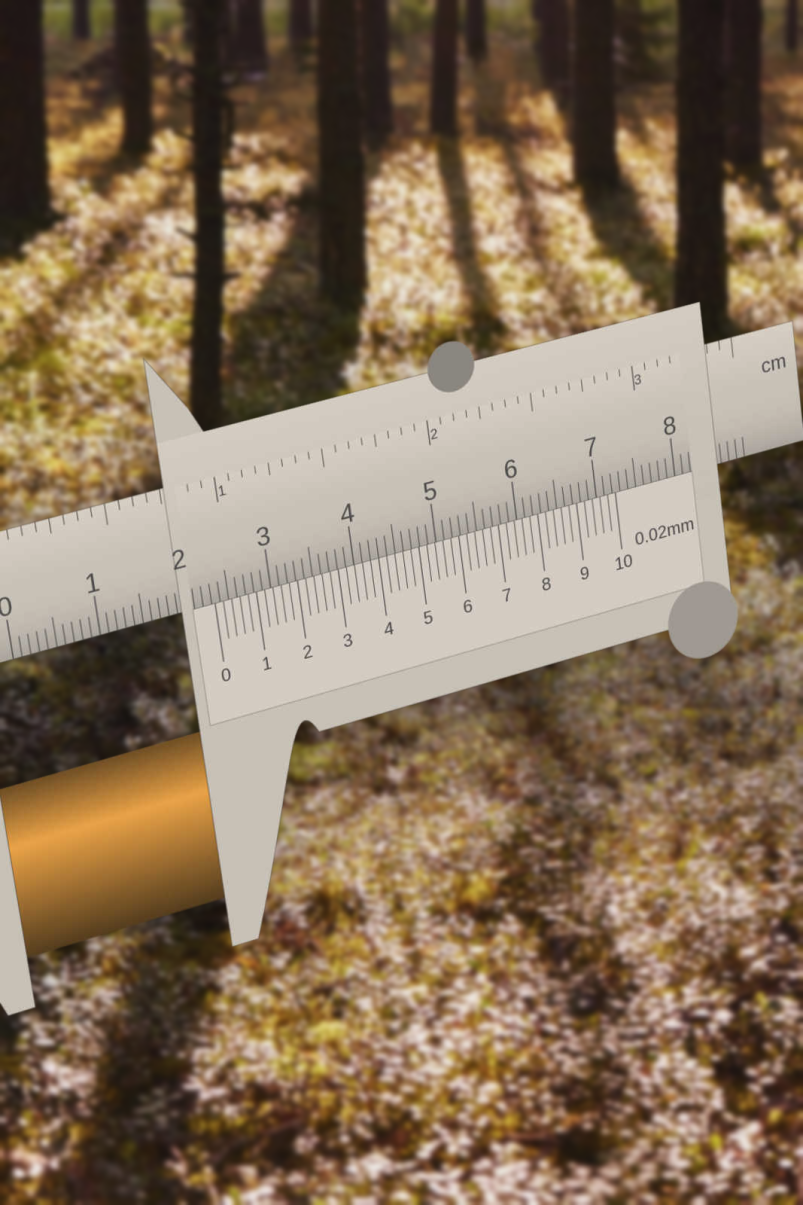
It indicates 23.4 mm
